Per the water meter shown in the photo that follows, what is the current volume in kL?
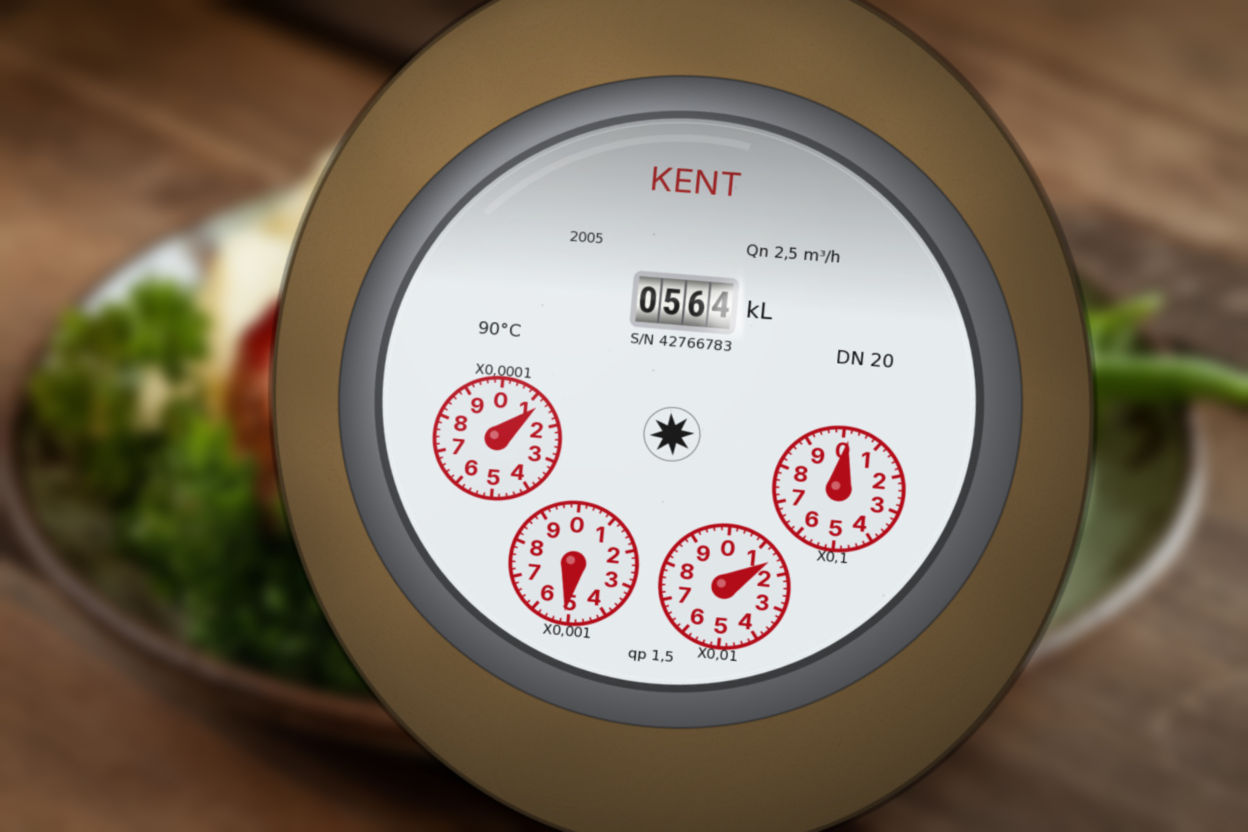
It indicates 564.0151 kL
